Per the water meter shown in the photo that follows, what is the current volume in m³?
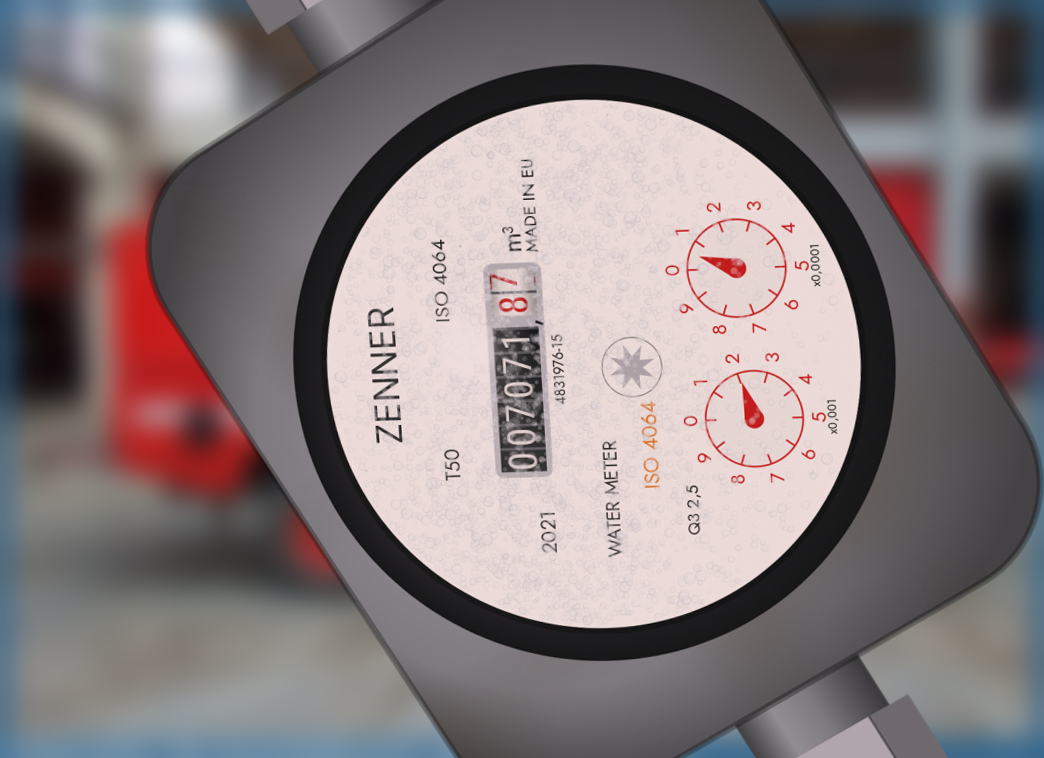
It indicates 7071.8720 m³
